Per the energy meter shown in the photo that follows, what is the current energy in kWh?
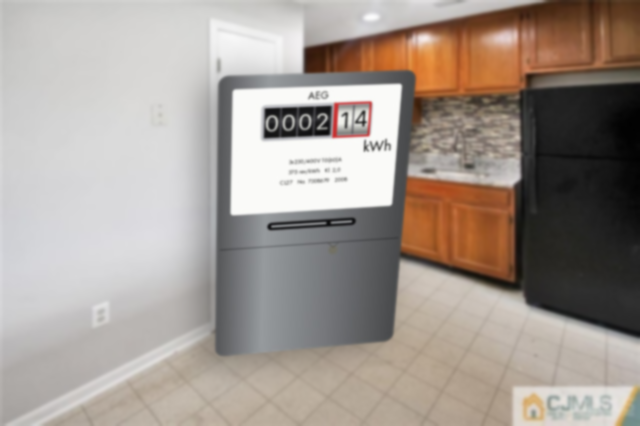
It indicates 2.14 kWh
